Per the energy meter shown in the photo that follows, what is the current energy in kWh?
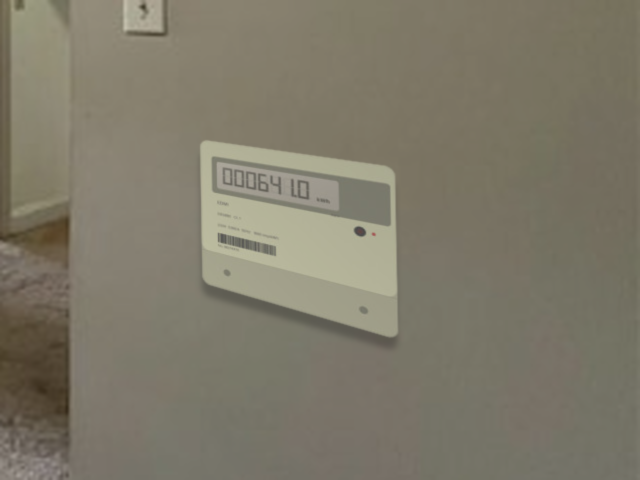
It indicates 641.0 kWh
